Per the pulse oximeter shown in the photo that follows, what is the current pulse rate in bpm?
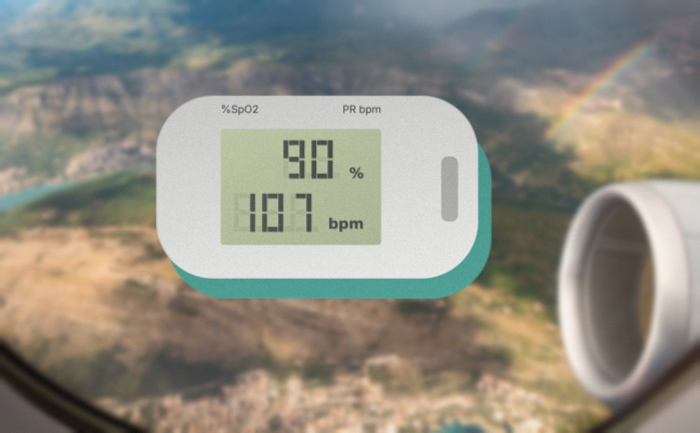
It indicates 107 bpm
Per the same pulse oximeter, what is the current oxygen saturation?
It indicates 90 %
